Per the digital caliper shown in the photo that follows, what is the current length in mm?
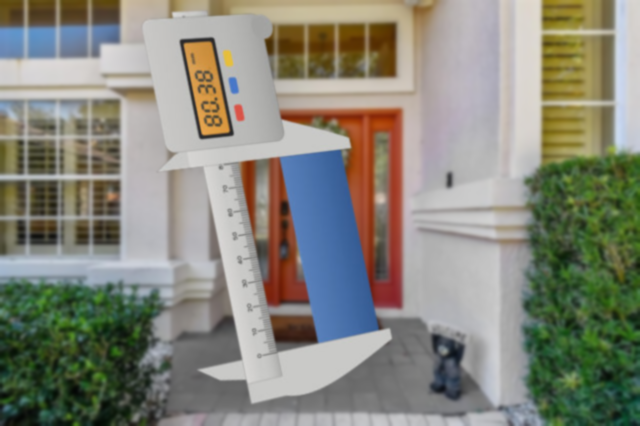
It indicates 80.38 mm
